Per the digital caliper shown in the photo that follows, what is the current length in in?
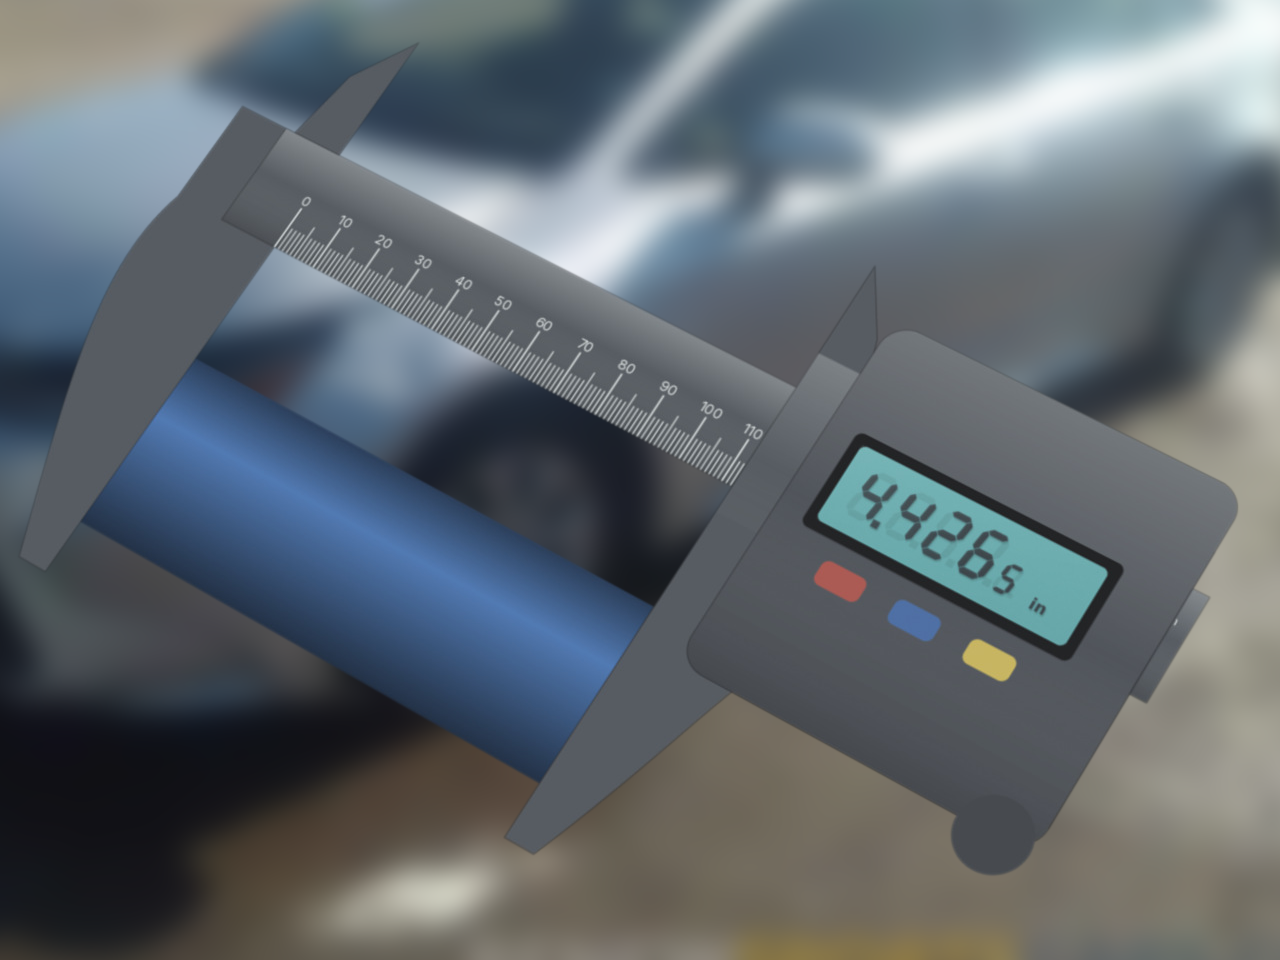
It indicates 4.4265 in
